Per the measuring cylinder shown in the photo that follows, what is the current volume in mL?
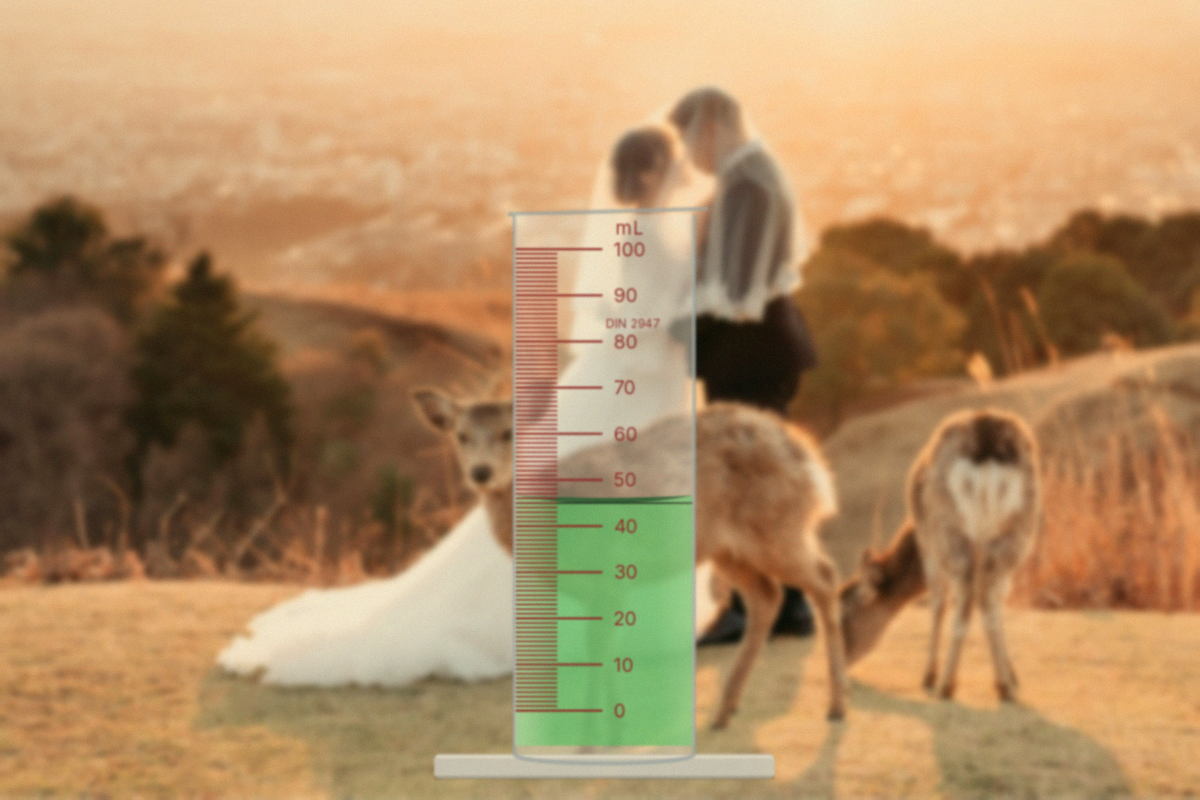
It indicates 45 mL
